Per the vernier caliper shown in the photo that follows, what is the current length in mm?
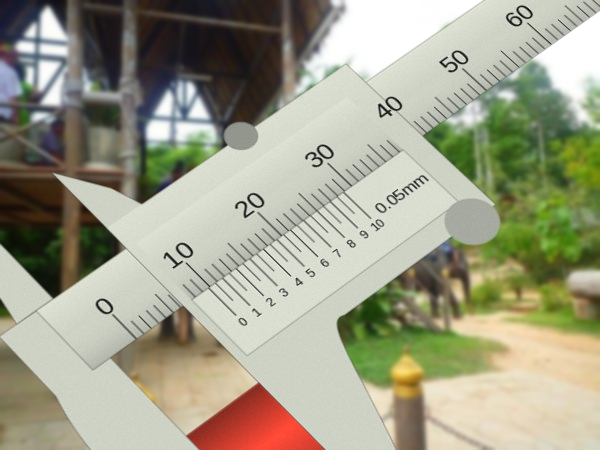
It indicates 9.8 mm
